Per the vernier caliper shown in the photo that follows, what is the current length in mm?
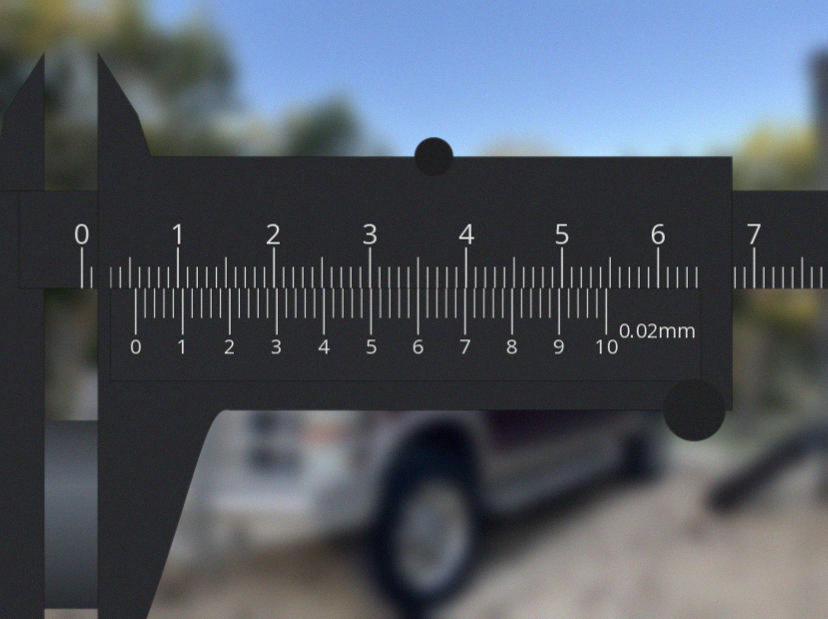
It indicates 5.6 mm
